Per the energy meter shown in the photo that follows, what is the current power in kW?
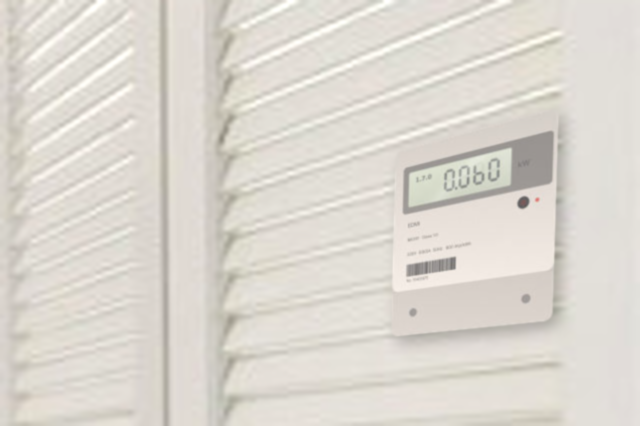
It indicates 0.060 kW
